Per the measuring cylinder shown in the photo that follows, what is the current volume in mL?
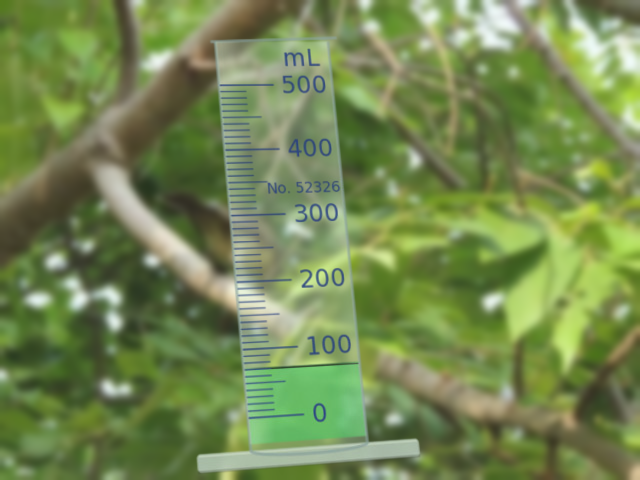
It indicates 70 mL
